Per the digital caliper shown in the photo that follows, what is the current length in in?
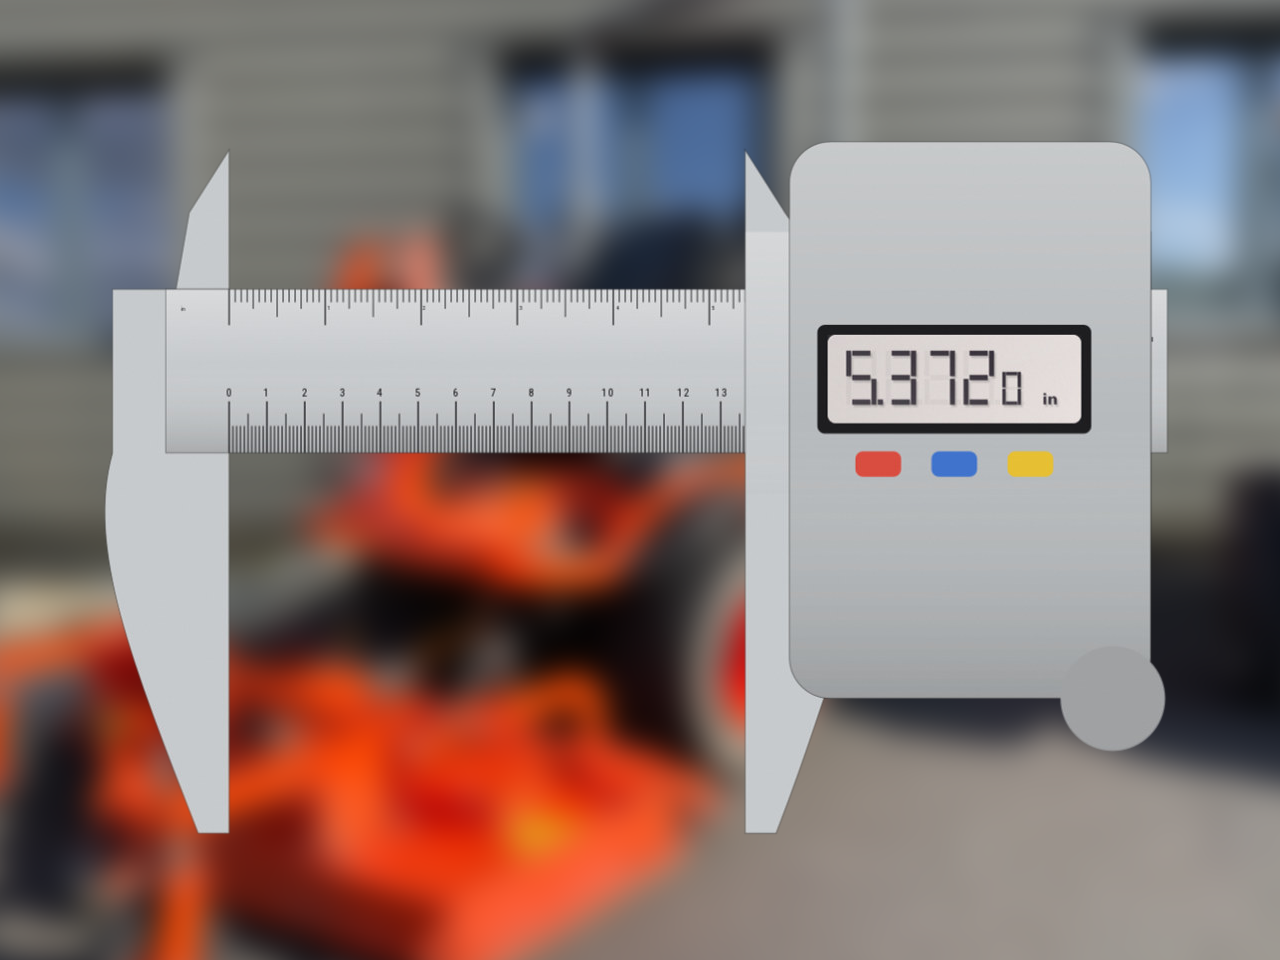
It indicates 5.3720 in
